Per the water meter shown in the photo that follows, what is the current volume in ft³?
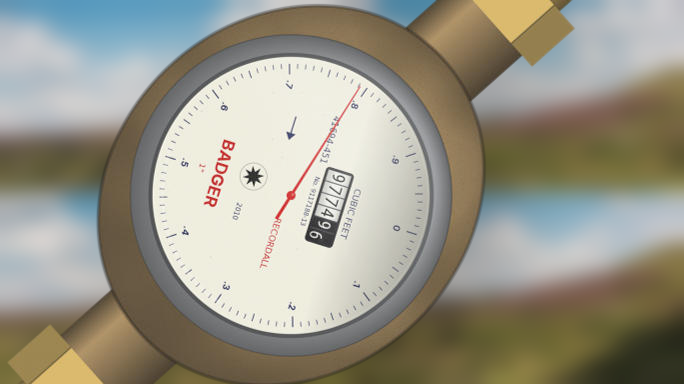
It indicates 977495.79 ft³
